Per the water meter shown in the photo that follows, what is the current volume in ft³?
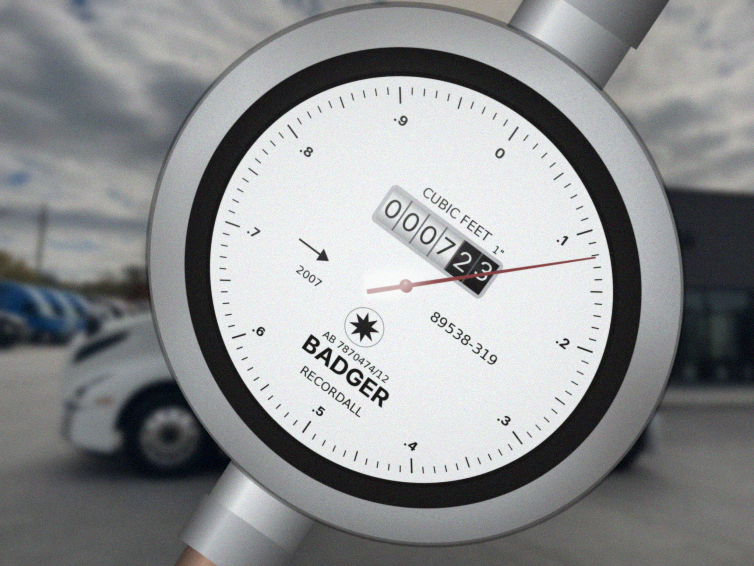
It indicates 723.12 ft³
